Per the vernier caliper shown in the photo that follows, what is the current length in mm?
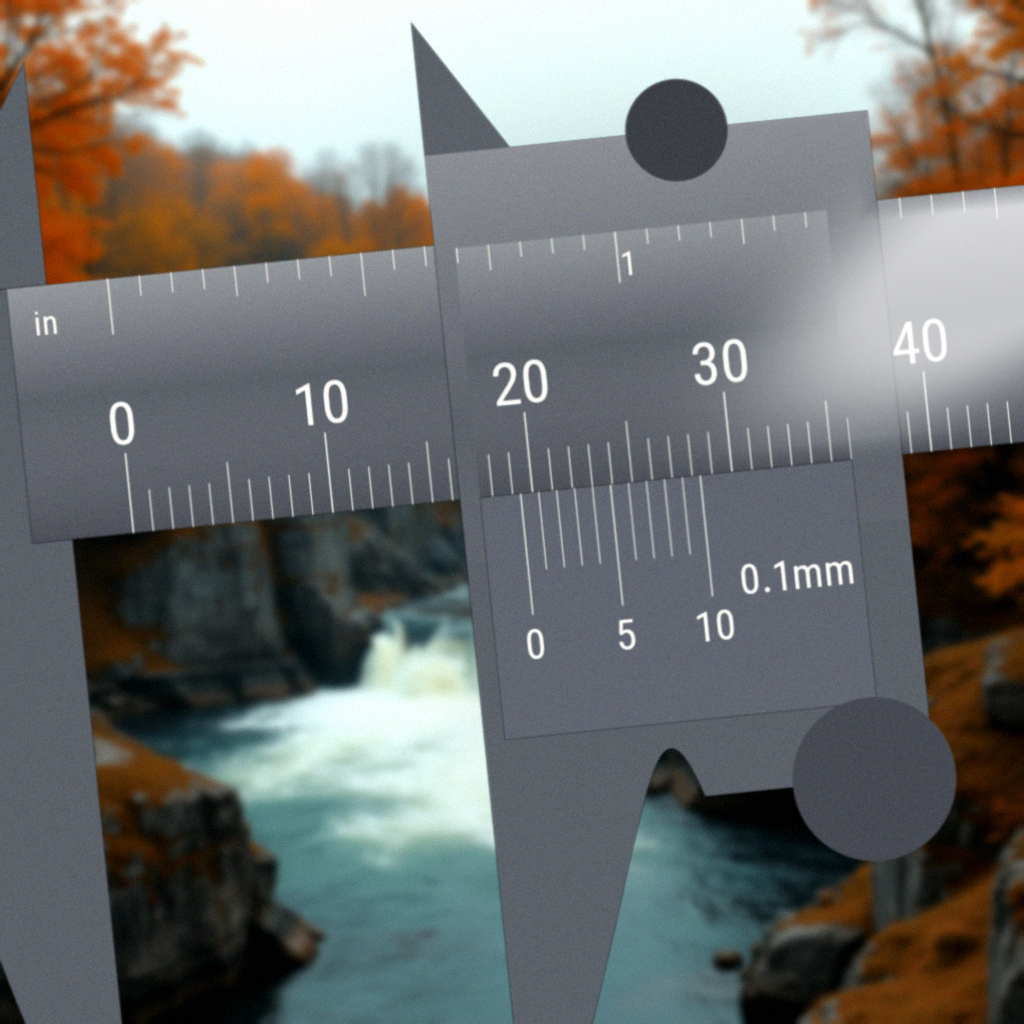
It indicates 19.4 mm
